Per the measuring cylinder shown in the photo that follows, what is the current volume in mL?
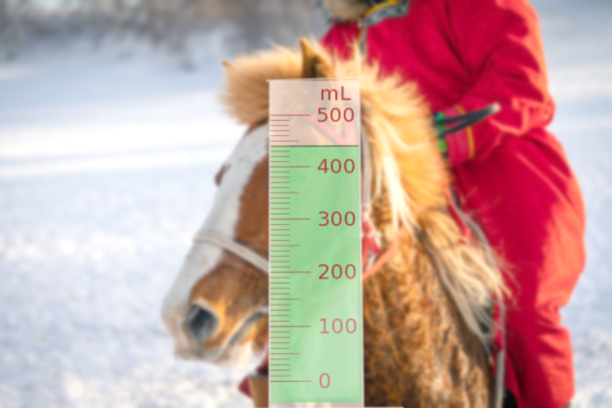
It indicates 440 mL
